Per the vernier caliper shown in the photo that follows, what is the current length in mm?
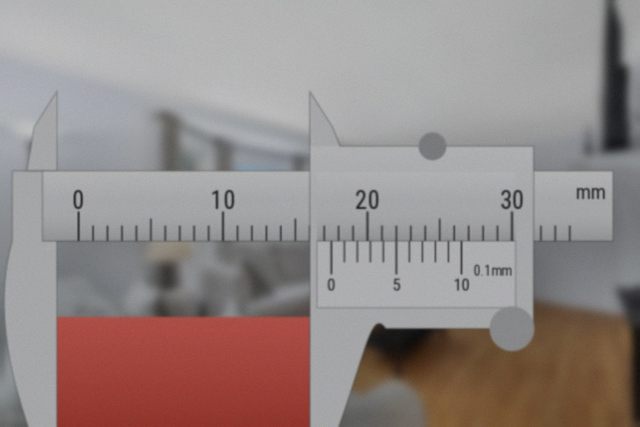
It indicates 17.5 mm
